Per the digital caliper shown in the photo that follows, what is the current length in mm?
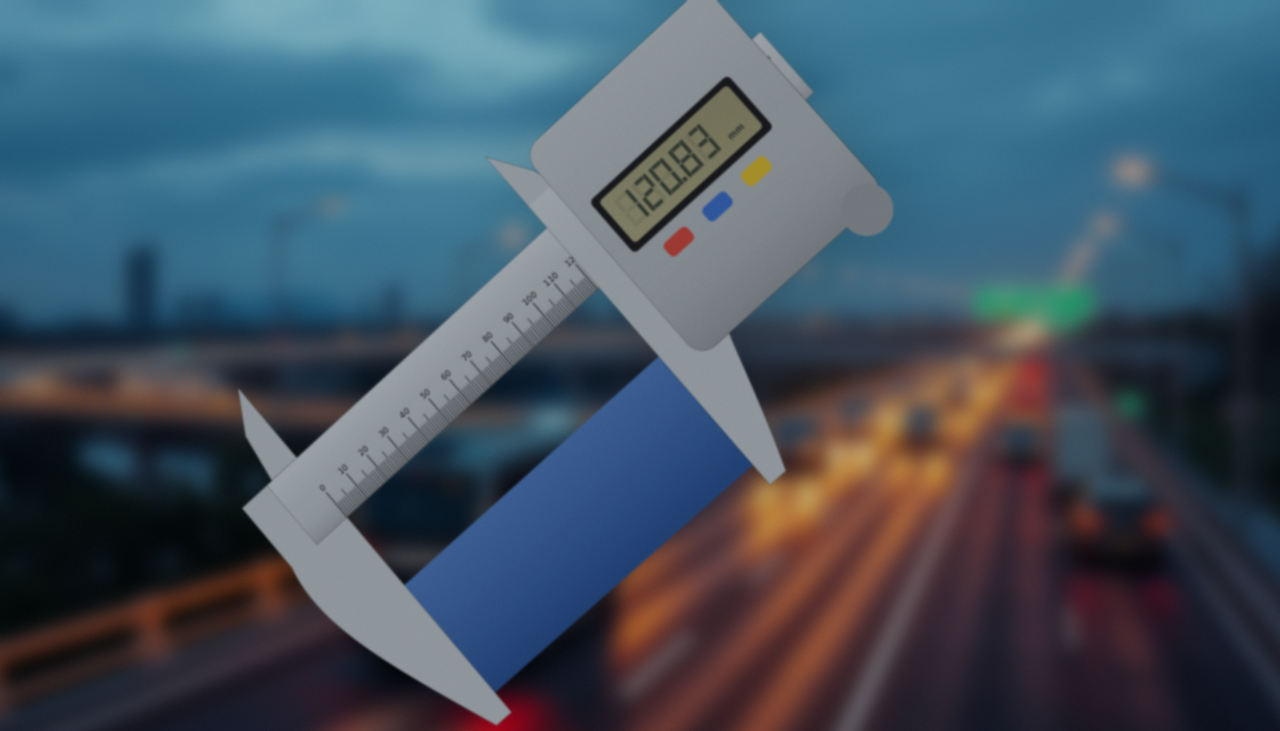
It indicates 120.83 mm
